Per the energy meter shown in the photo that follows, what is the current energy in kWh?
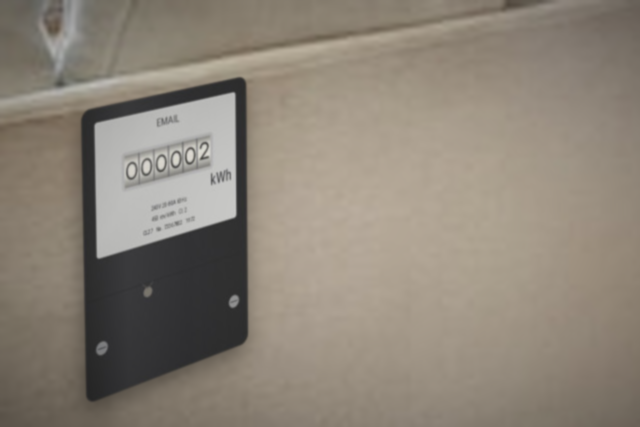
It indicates 2 kWh
